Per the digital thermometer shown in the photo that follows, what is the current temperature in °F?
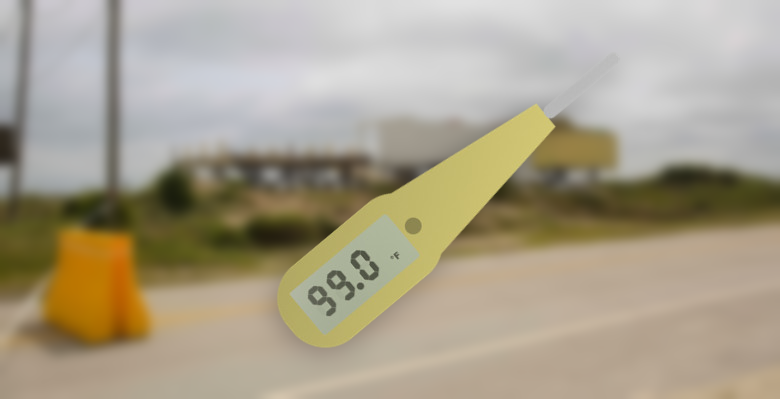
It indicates 99.0 °F
